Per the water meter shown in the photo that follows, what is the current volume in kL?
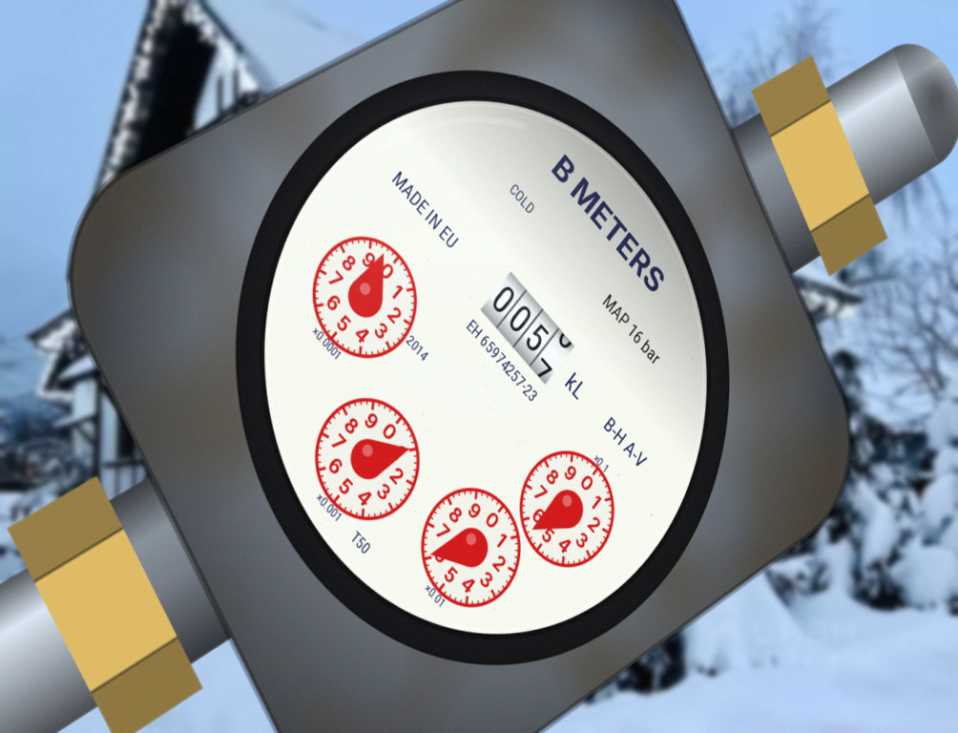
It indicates 56.5609 kL
